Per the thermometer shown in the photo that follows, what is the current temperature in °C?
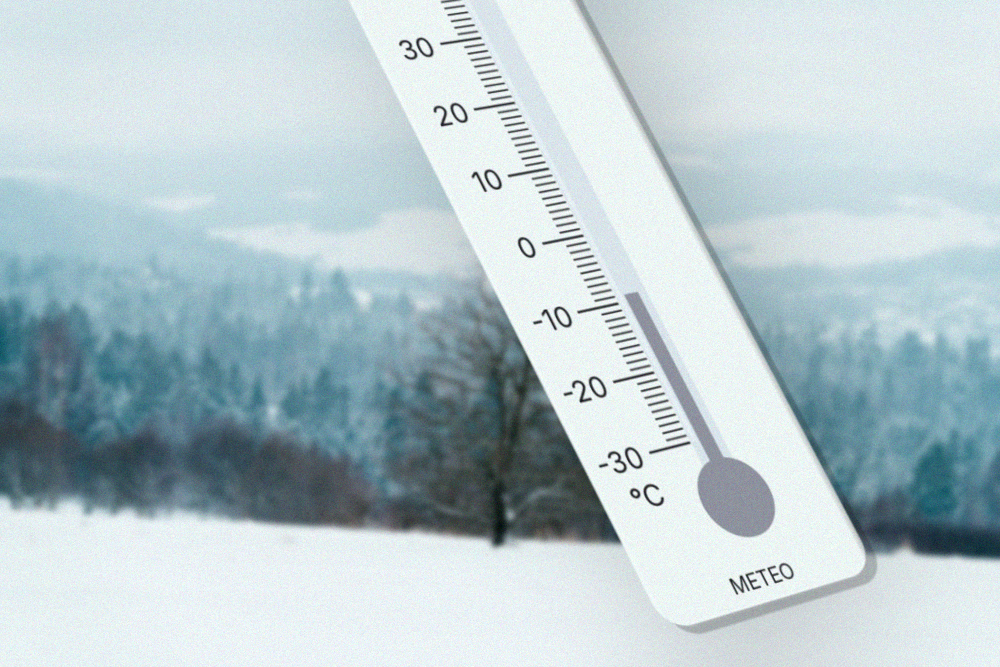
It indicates -9 °C
